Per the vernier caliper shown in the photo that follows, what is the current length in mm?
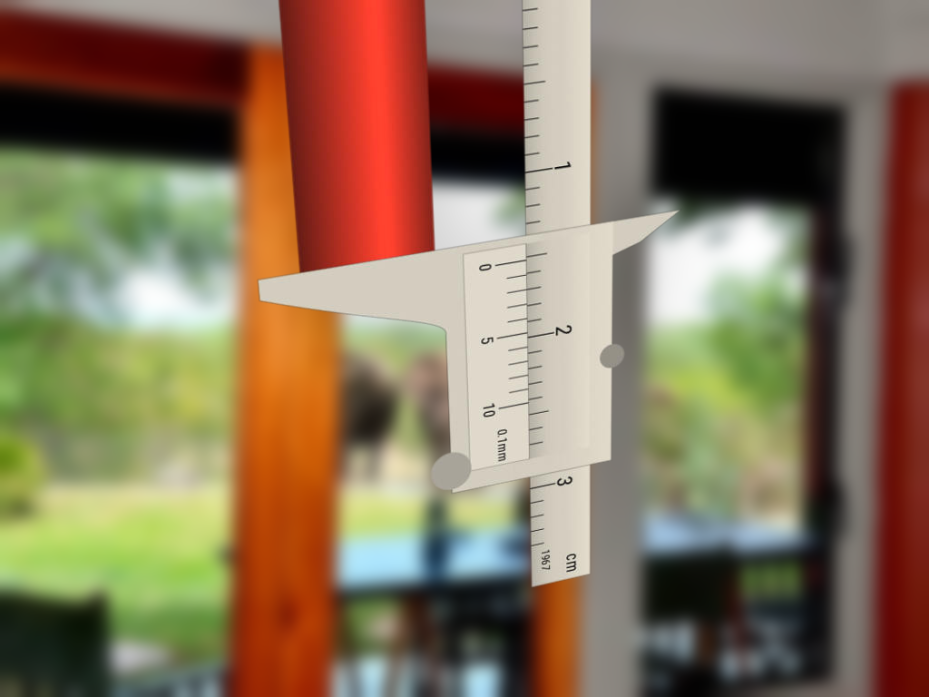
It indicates 15.2 mm
